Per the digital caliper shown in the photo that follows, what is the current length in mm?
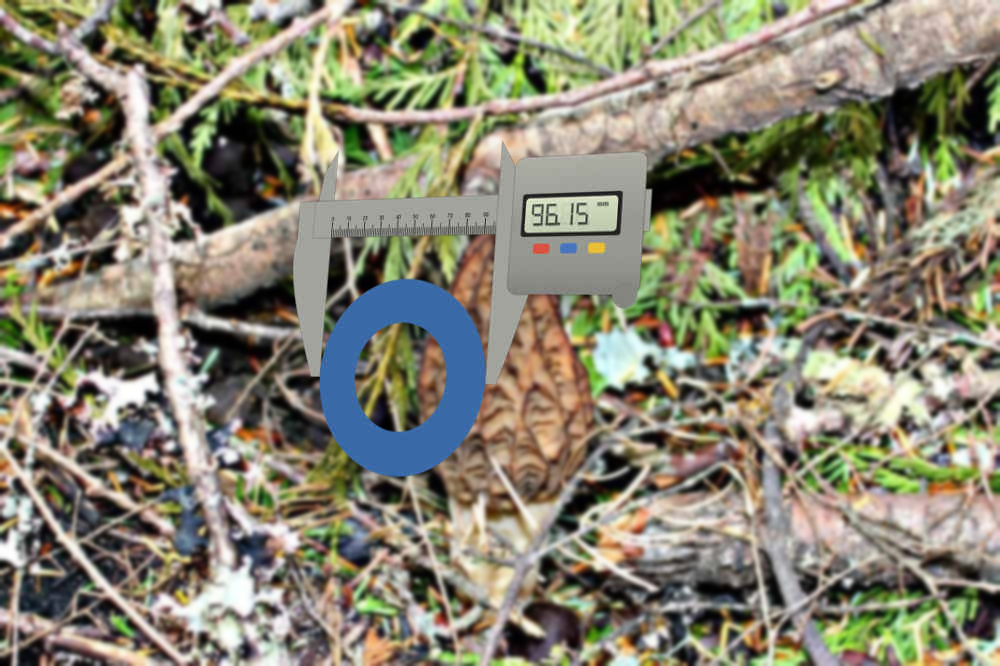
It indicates 96.15 mm
